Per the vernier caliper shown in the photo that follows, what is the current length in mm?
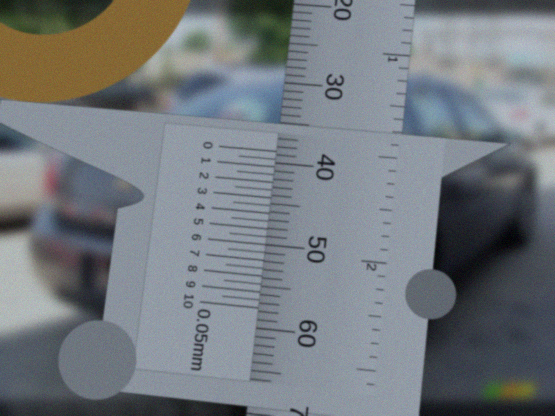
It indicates 38.6 mm
